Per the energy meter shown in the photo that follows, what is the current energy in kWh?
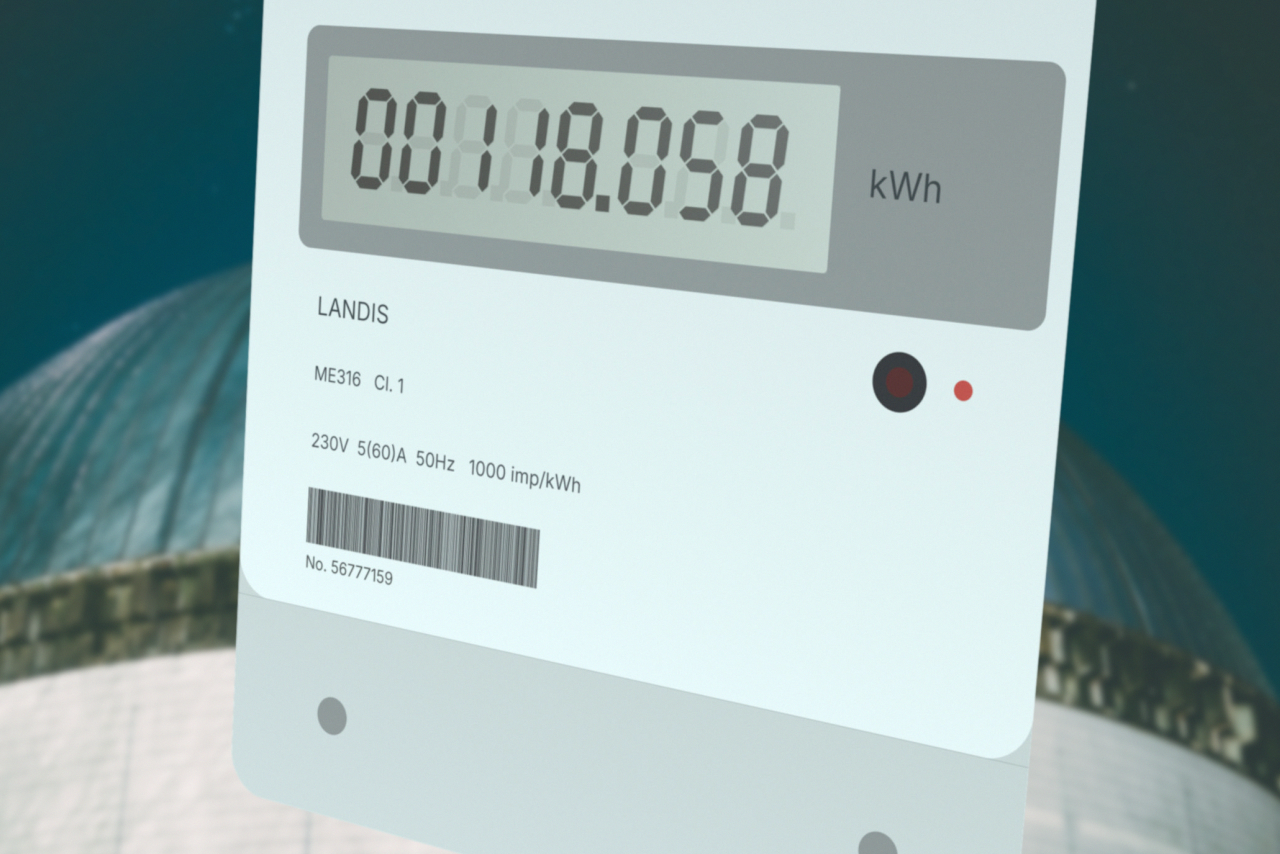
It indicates 118.058 kWh
